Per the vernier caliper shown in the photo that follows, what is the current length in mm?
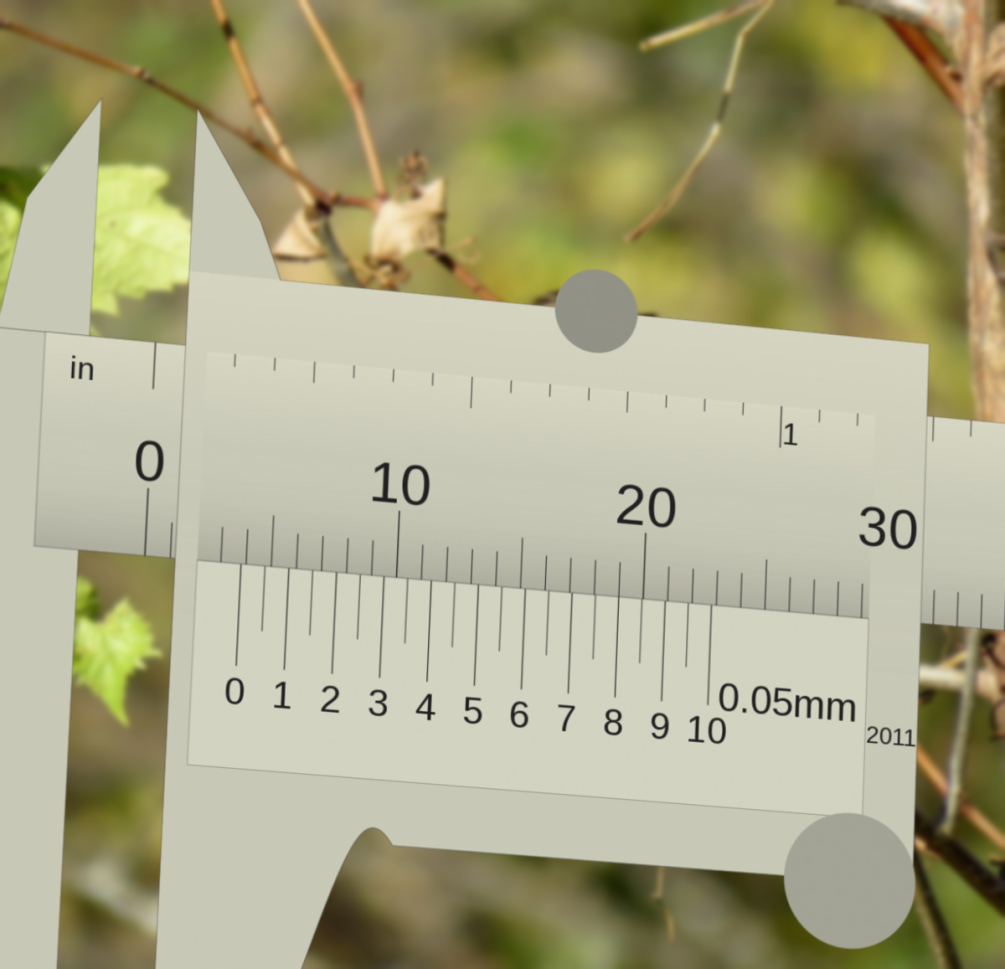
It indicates 3.80 mm
